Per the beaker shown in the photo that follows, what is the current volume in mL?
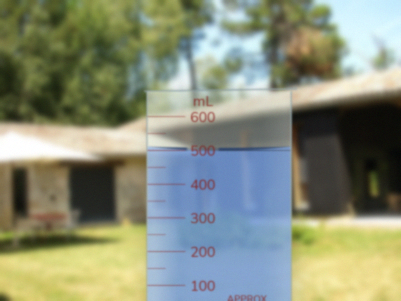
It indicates 500 mL
